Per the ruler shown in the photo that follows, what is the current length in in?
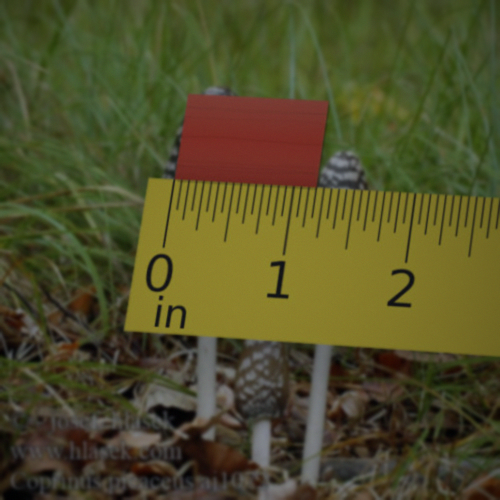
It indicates 1.1875 in
